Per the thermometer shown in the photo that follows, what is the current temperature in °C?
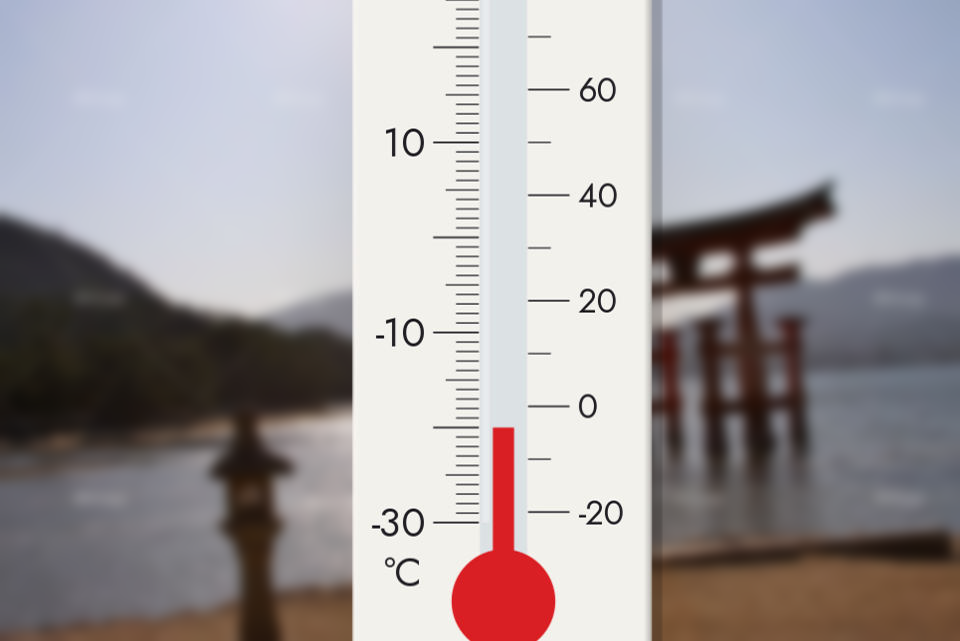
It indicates -20 °C
